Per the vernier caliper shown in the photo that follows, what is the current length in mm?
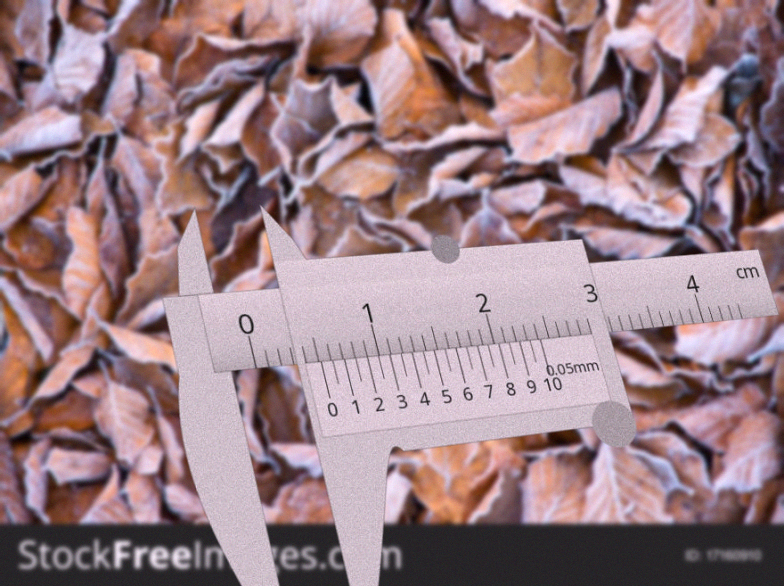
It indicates 5.2 mm
